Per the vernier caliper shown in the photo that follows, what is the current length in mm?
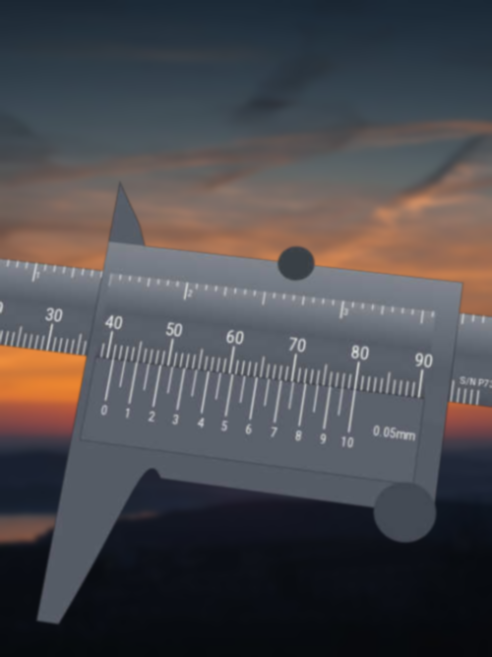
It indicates 41.0 mm
